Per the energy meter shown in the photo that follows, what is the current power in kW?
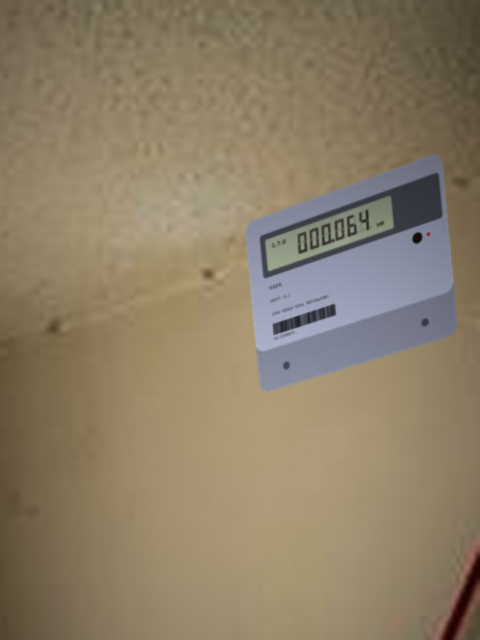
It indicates 0.064 kW
